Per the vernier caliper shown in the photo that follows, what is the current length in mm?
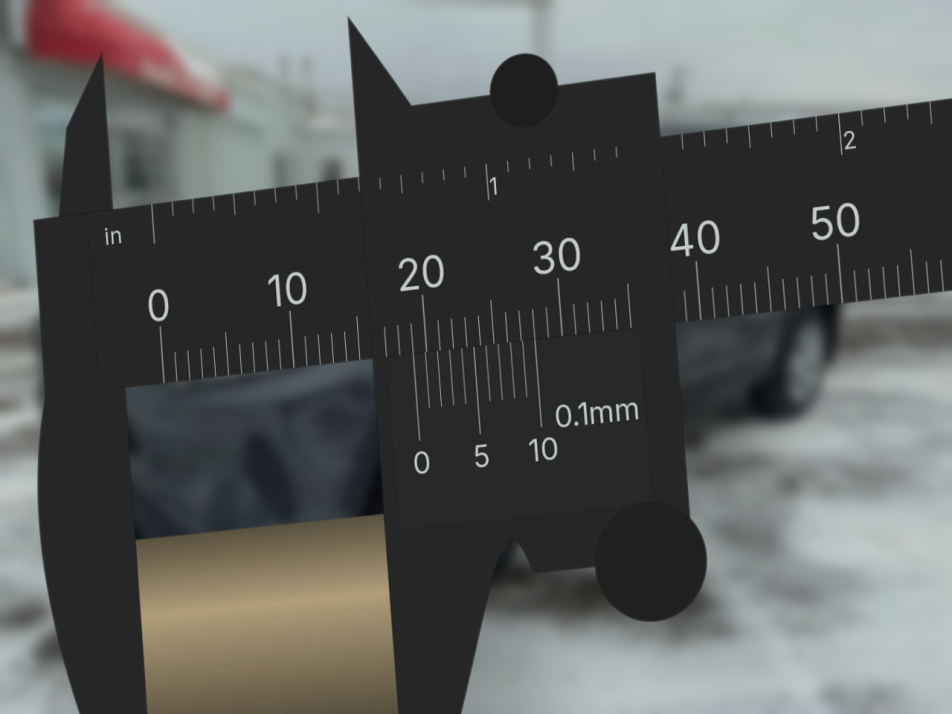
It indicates 19.0 mm
